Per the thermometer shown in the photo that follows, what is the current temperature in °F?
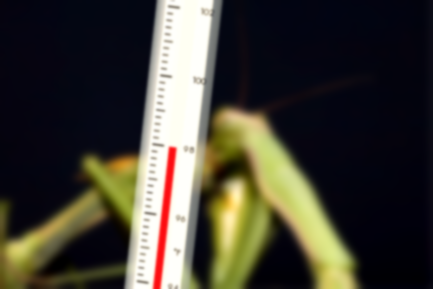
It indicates 98 °F
